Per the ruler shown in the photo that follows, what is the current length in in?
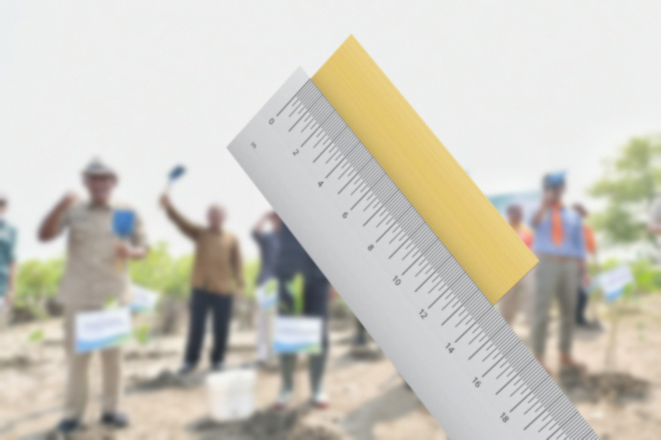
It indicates 14 in
